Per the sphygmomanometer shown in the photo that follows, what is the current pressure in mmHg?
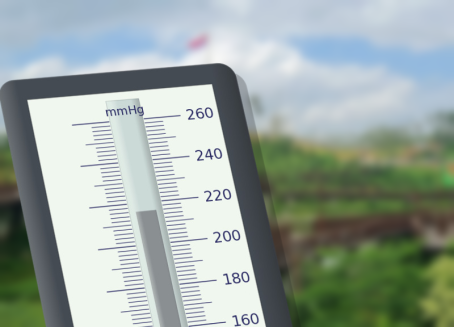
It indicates 216 mmHg
